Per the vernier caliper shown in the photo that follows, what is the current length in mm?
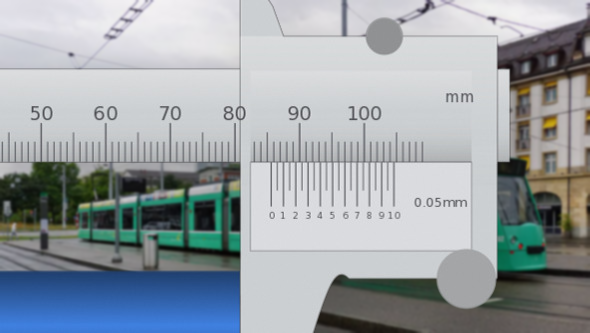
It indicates 85.6 mm
